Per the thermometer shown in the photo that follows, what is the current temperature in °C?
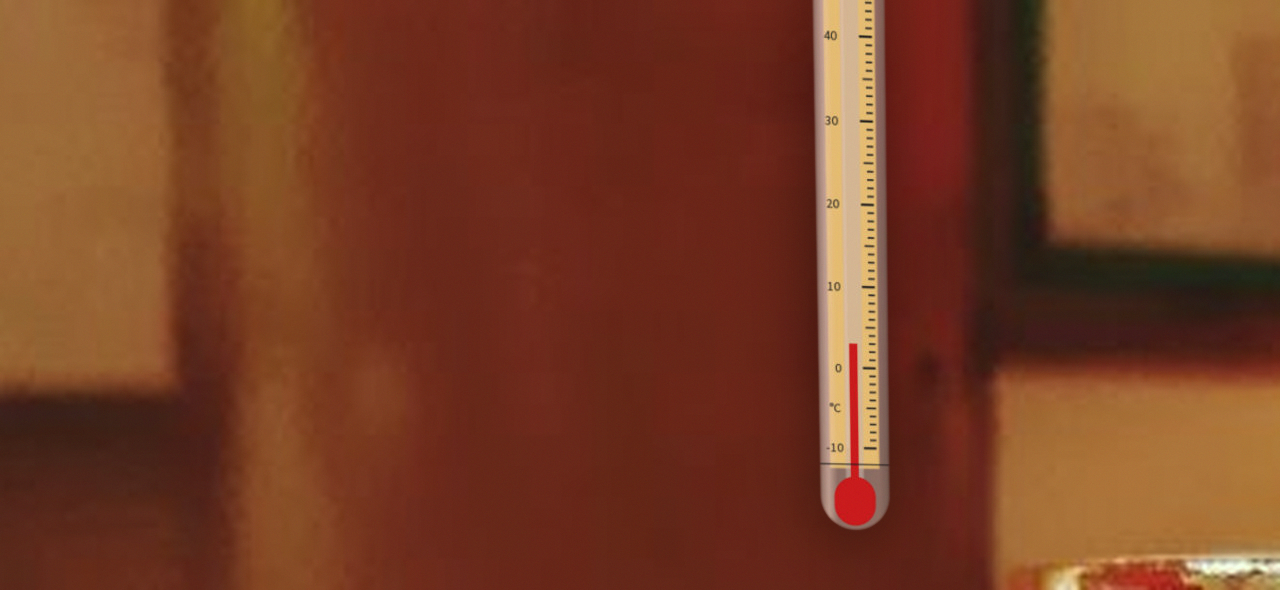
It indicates 3 °C
